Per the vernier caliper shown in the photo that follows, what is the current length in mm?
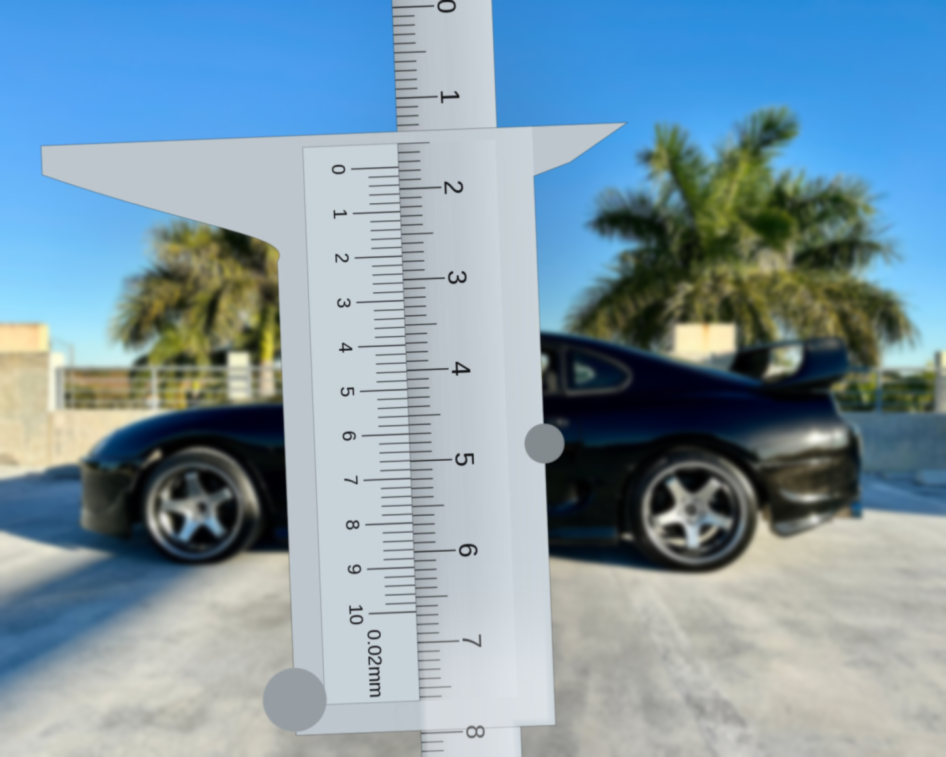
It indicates 17.6 mm
